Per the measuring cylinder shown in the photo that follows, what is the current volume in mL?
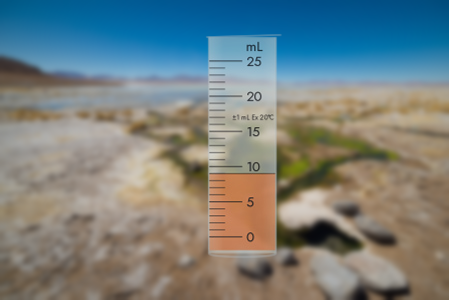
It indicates 9 mL
